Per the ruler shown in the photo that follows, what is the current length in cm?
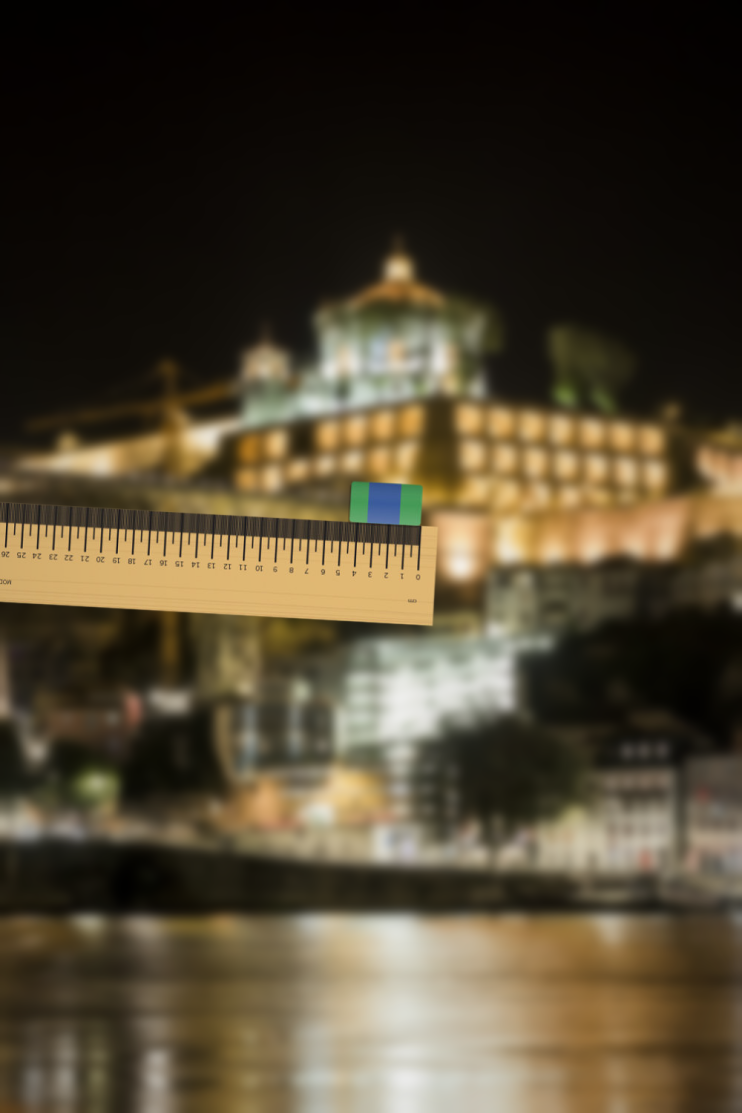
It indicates 4.5 cm
